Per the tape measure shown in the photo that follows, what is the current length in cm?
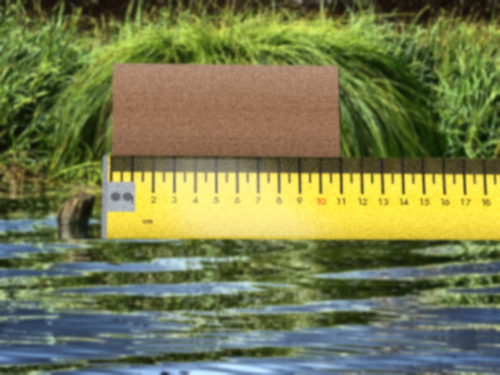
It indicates 11 cm
